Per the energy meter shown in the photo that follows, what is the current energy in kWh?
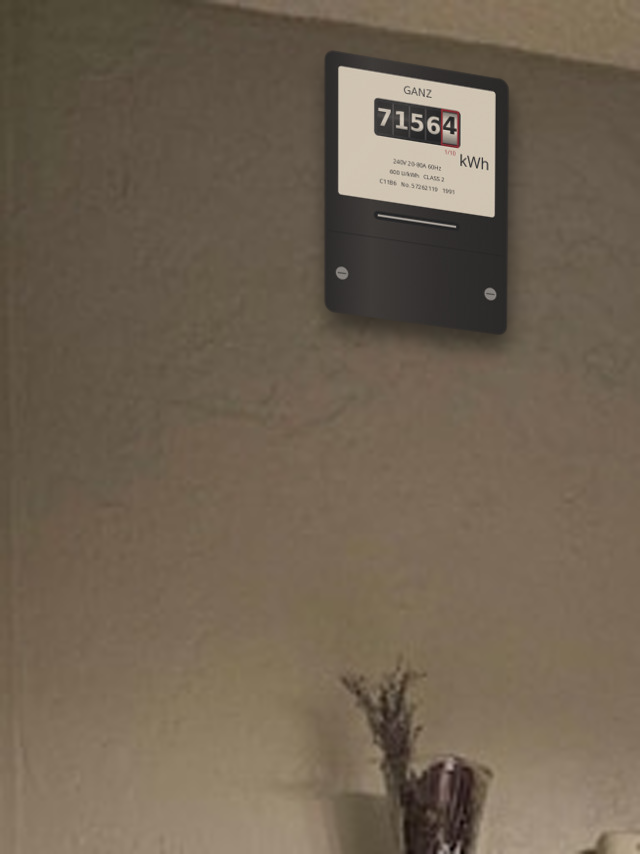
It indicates 7156.4 kWh
